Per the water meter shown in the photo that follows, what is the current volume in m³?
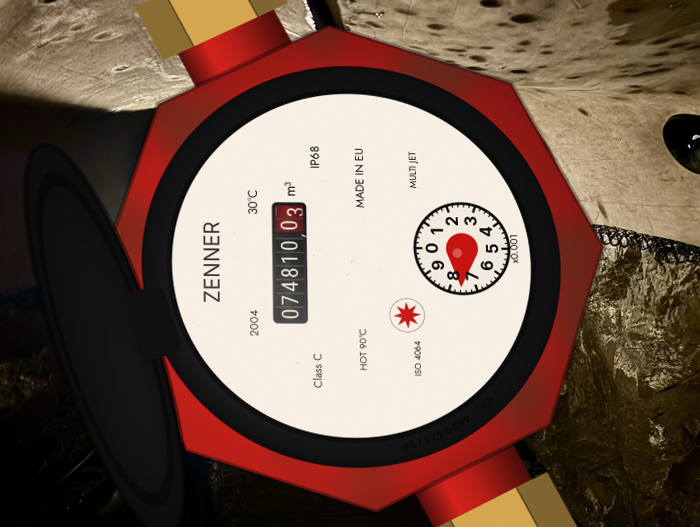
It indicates 74810.027 m³
